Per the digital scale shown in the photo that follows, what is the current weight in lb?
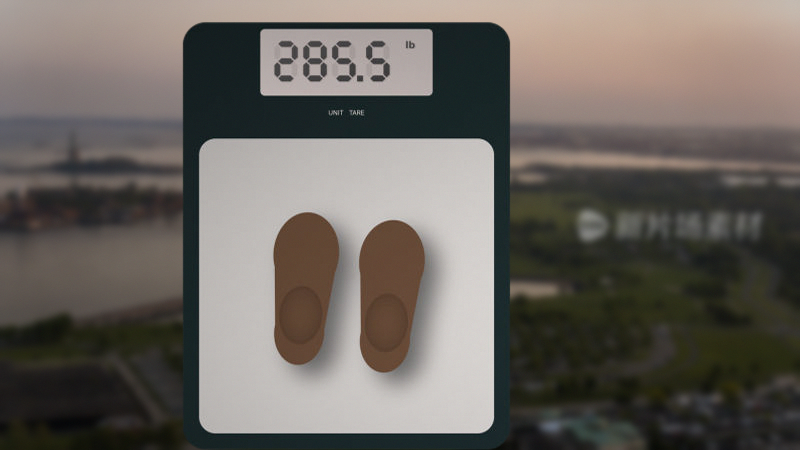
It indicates 285.5 lb
